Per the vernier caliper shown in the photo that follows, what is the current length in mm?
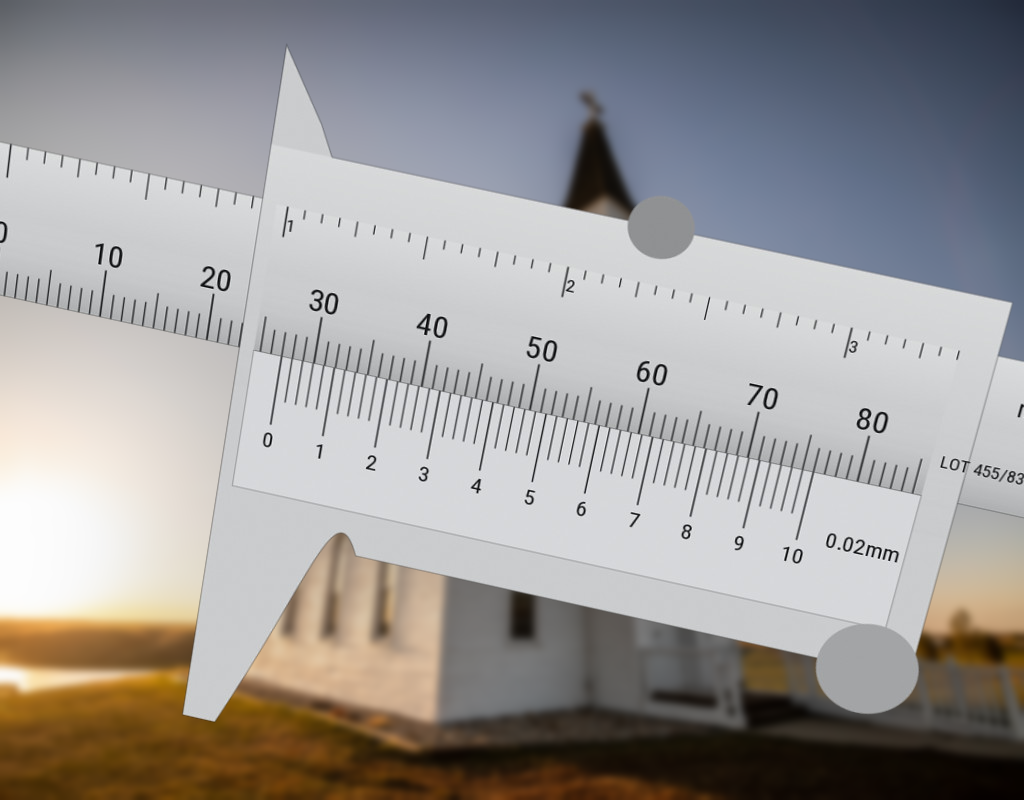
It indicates 27.0 mm
